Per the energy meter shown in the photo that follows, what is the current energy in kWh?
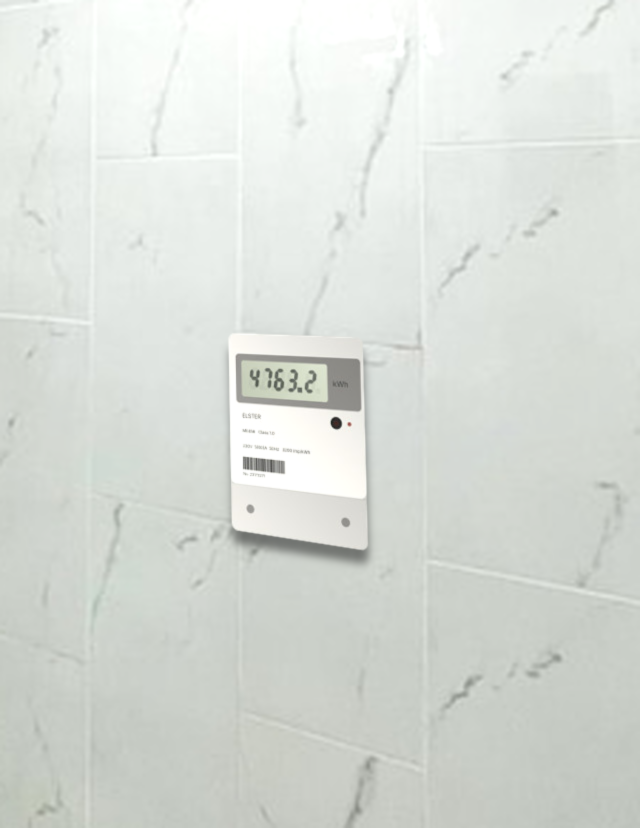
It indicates 4763.2 kWh
